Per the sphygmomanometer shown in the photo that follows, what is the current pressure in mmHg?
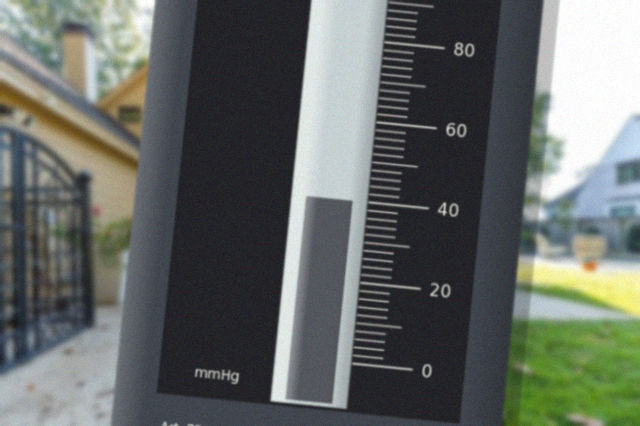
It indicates 40 mmHg
